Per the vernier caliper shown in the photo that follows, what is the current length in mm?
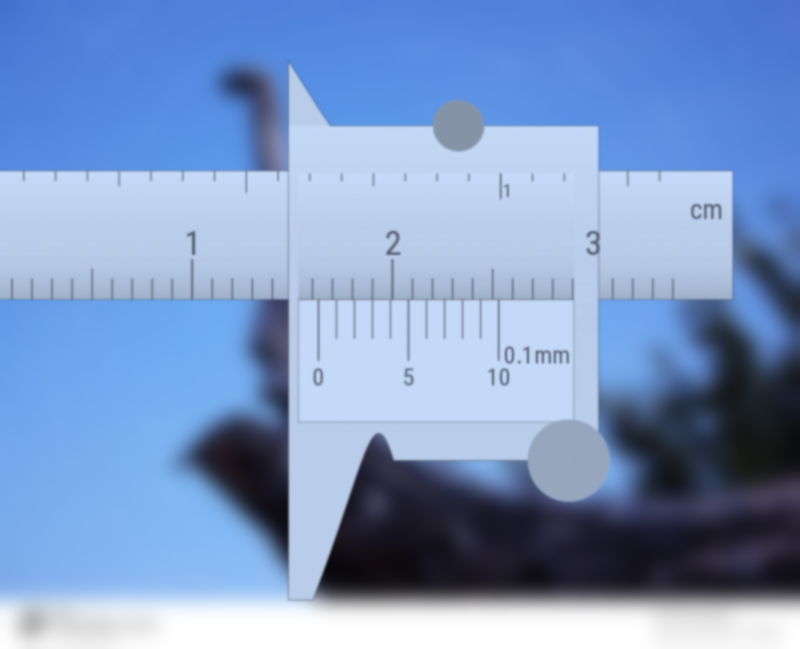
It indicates 16.3 mm
